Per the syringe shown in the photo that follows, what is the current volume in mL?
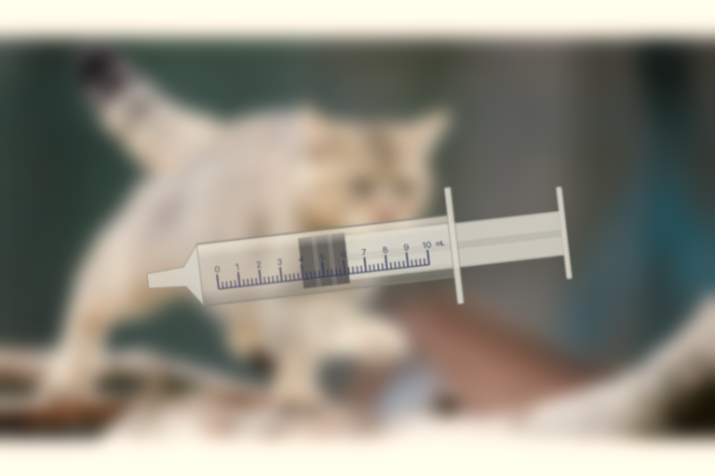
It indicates 4 mL
